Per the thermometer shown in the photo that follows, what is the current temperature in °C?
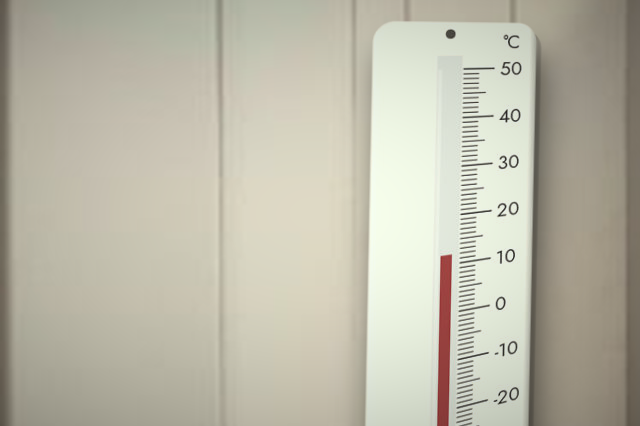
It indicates 12 °C
